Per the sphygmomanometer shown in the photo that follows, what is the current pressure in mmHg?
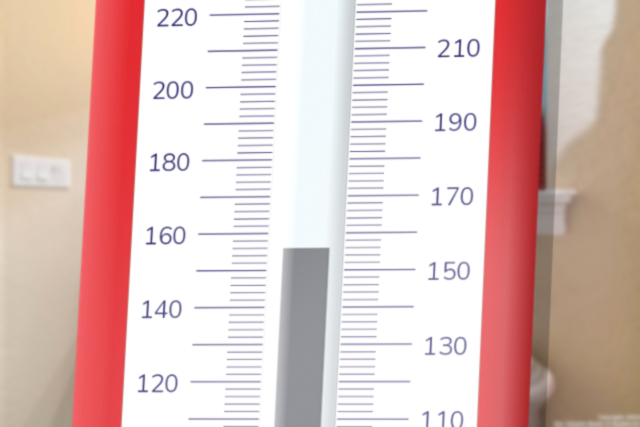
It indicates 156 mmHg
